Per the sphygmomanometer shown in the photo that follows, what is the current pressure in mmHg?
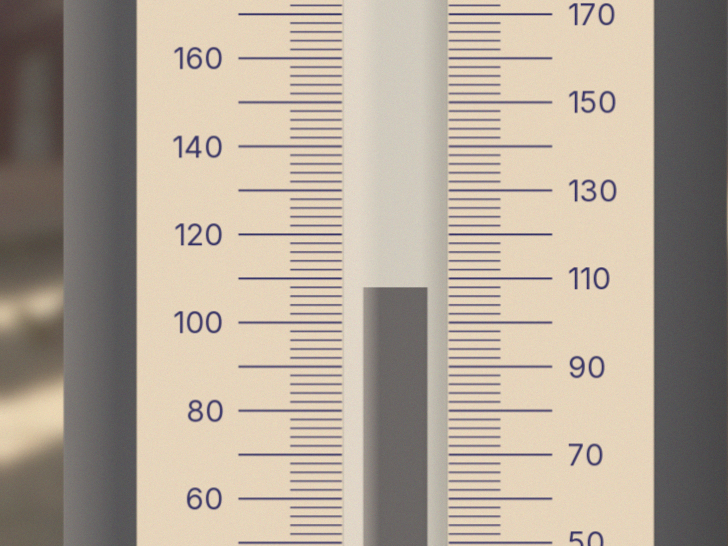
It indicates 108 mmHg
